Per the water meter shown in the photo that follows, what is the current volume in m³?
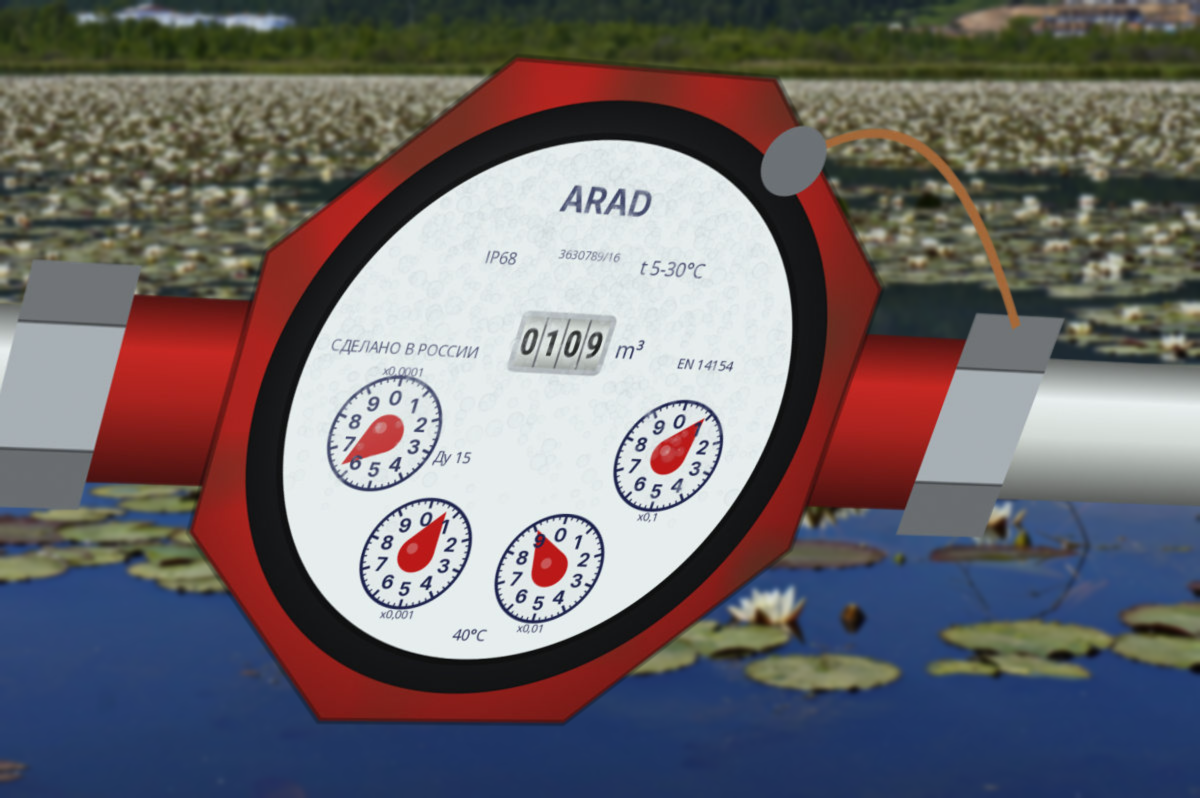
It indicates 109.0906 m³
